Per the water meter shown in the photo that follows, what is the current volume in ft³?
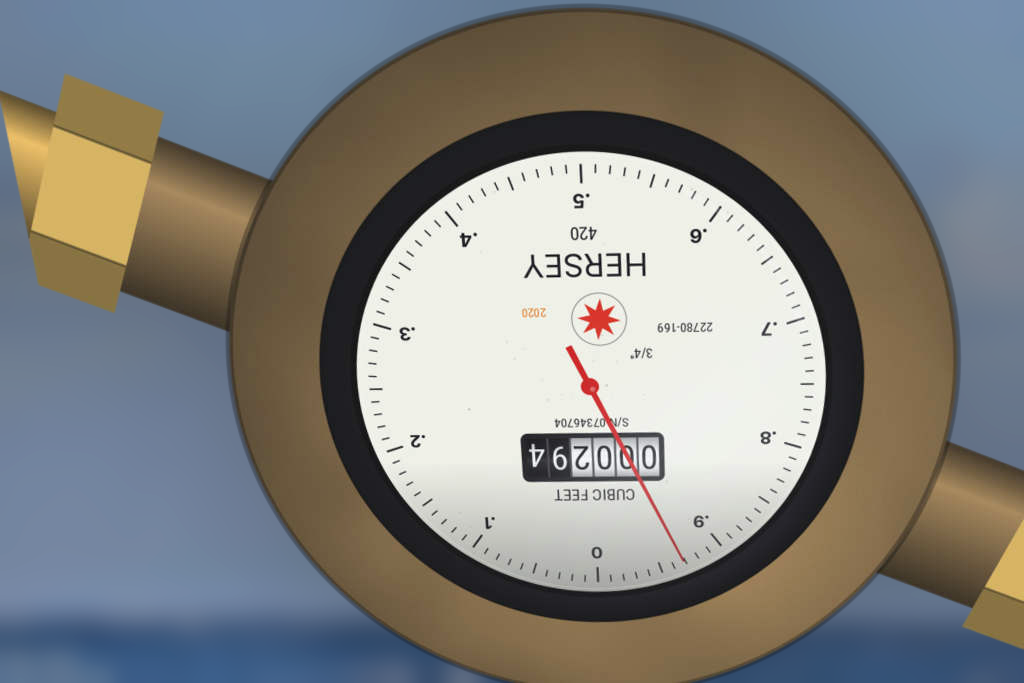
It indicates 293.93 ft³
